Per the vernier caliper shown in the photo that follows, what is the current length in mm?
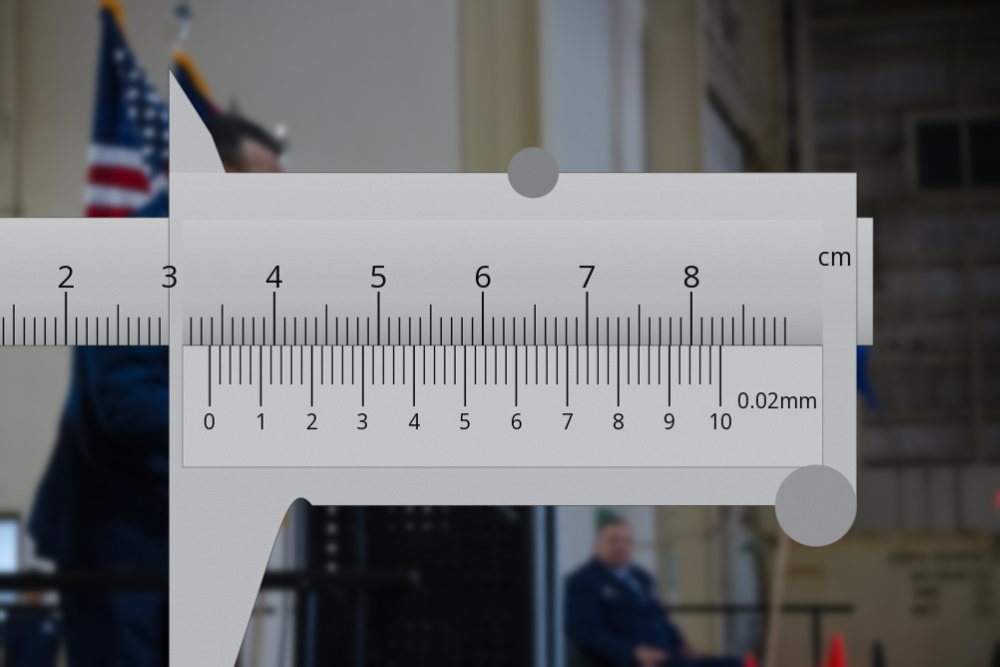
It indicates 33.8 mm
